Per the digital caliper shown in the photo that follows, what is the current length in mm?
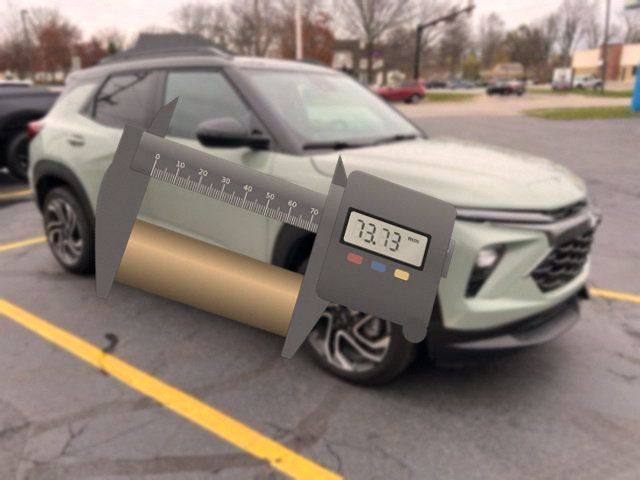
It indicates 73.73 mm
